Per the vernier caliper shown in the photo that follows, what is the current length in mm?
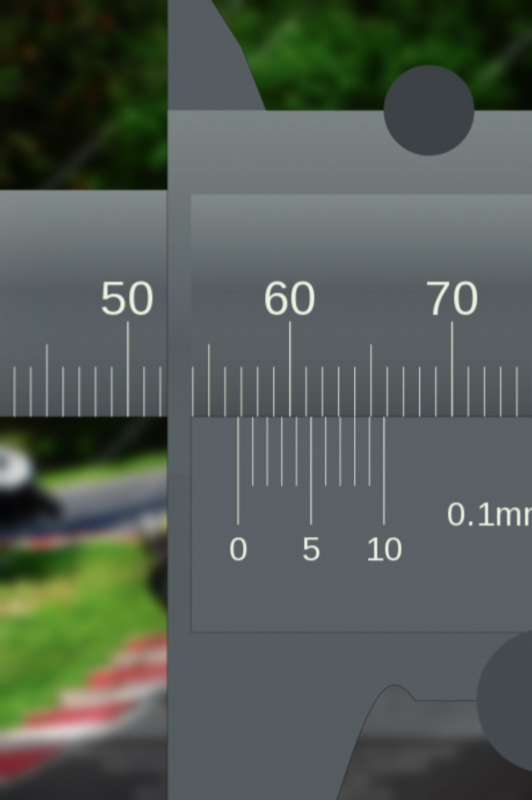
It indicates 56.8 mm
